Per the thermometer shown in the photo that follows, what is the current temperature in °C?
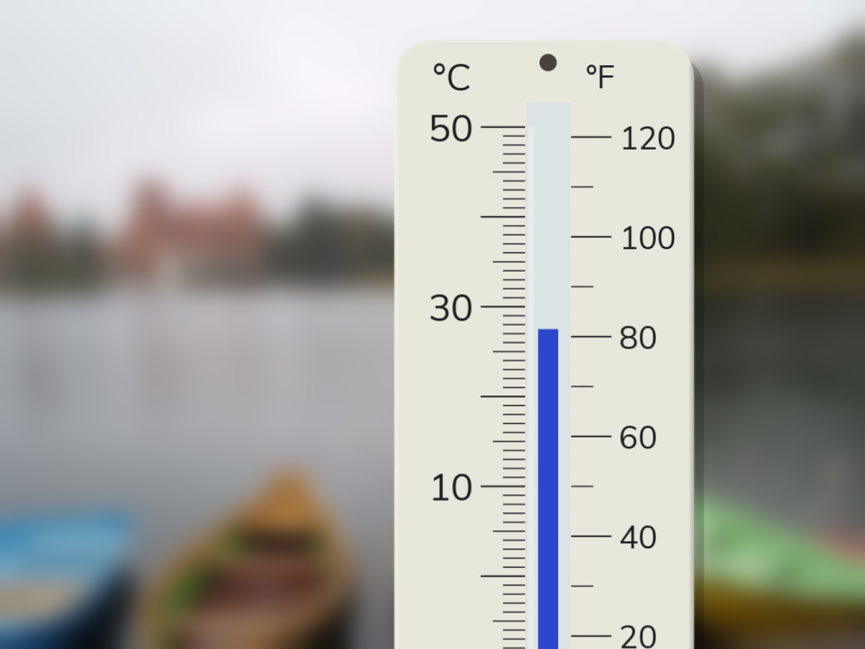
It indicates 27.5 °C
